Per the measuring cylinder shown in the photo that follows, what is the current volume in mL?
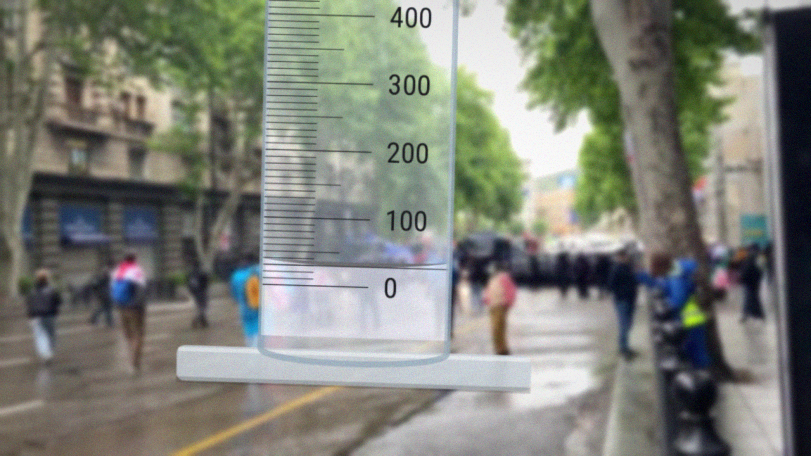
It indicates 30 mL
